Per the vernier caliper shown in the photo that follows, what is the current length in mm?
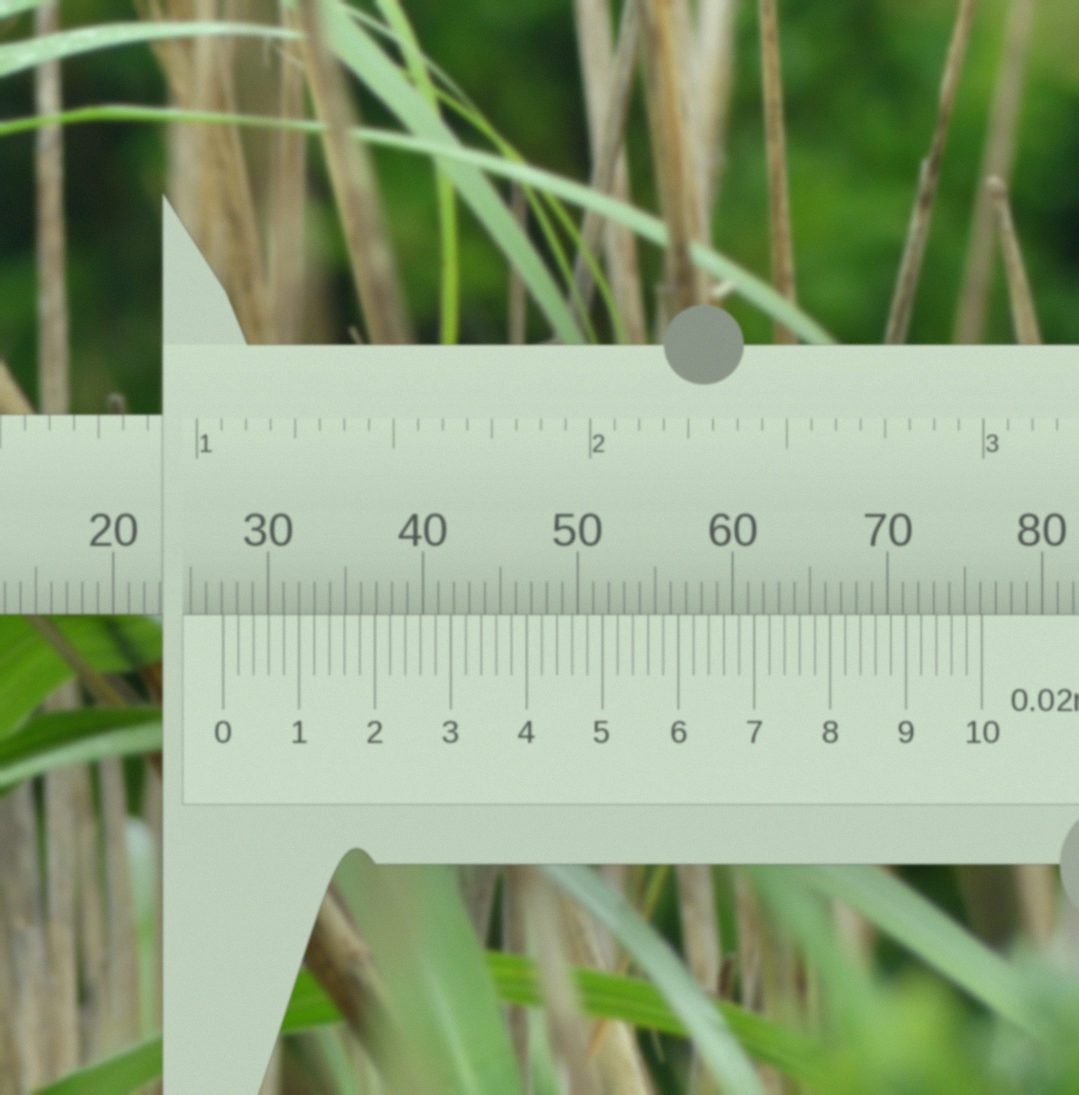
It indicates 27.1 mm
